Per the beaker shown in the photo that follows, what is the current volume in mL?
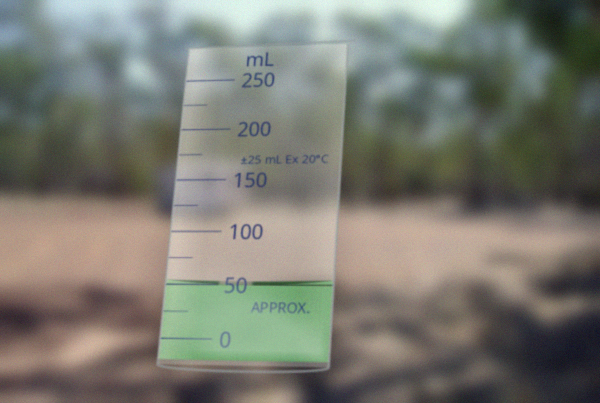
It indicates 50 mL
